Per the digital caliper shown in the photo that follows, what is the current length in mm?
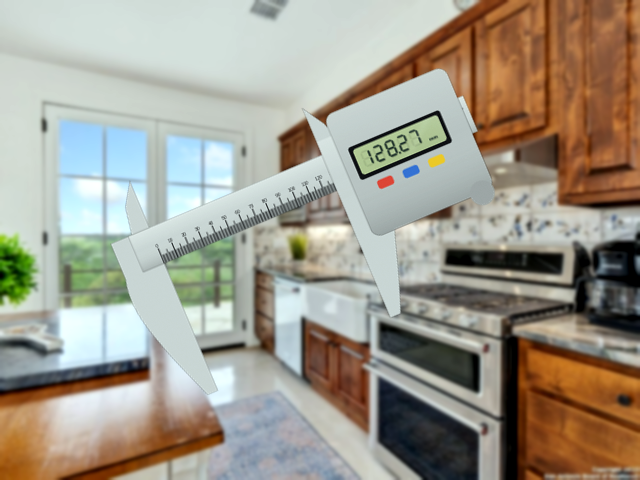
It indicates 128.27 mm
